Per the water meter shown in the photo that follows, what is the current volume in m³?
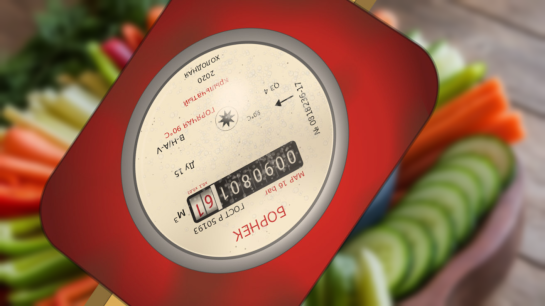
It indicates 90801.61 m³
